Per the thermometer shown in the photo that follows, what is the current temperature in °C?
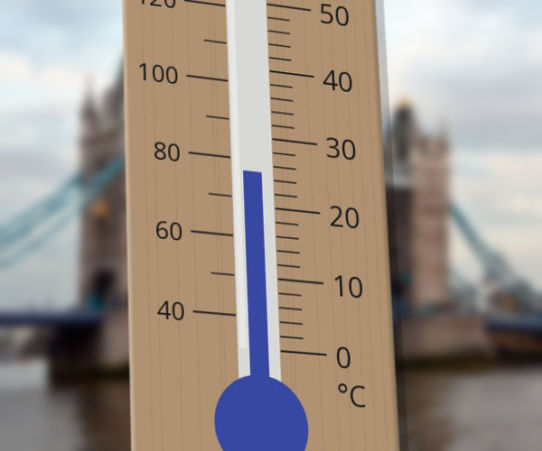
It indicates 25 °C
